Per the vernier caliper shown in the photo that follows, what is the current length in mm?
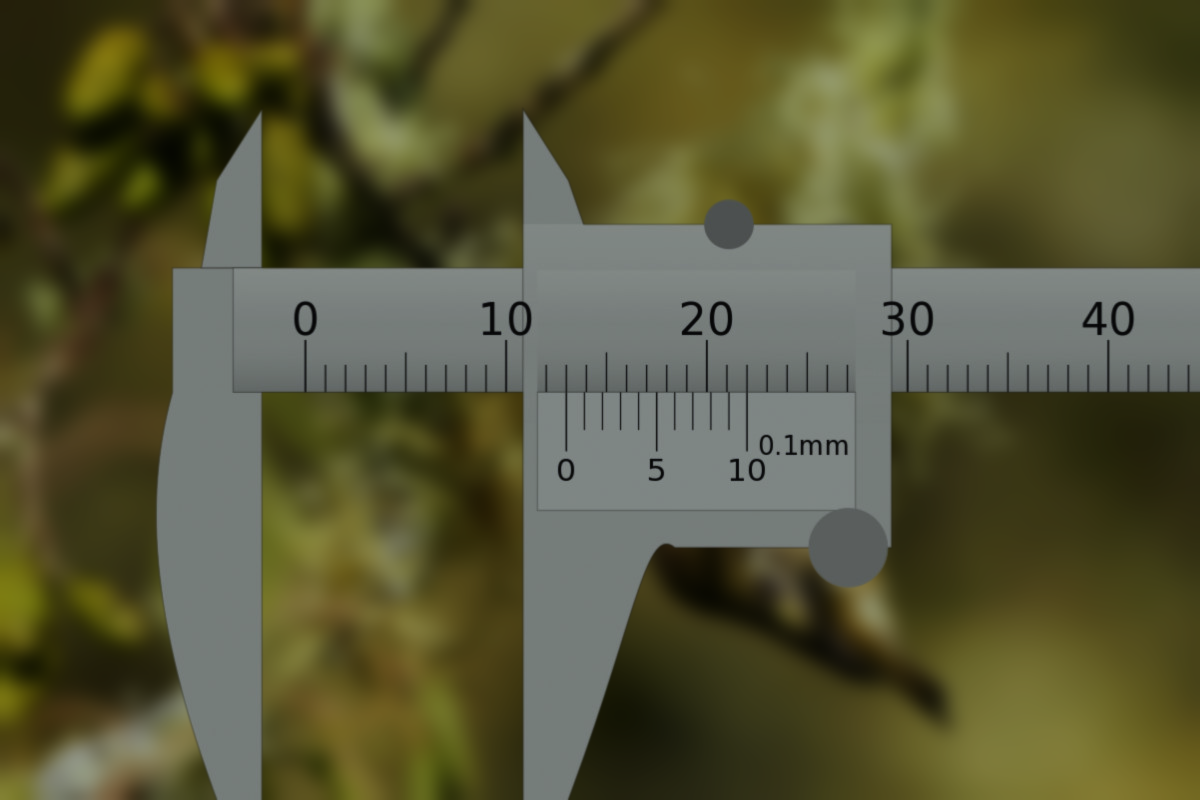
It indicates 13.0 mm
